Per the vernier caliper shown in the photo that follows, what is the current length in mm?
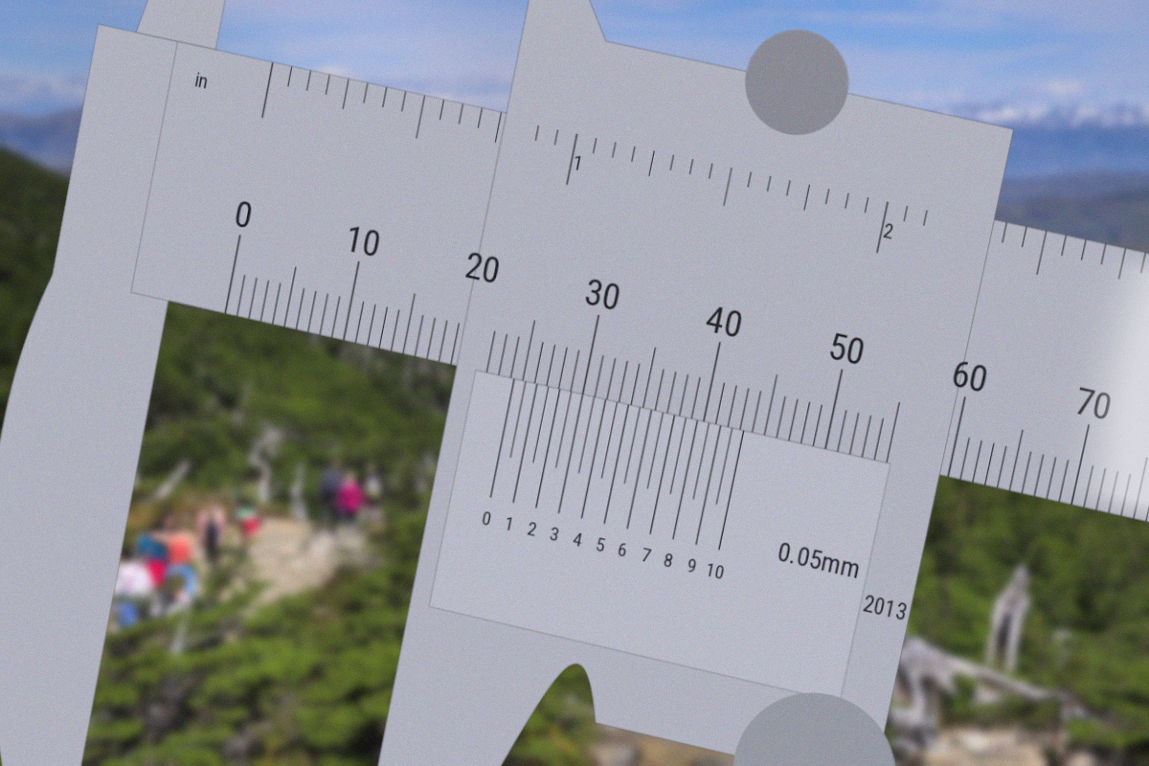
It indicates 24.3 mm
